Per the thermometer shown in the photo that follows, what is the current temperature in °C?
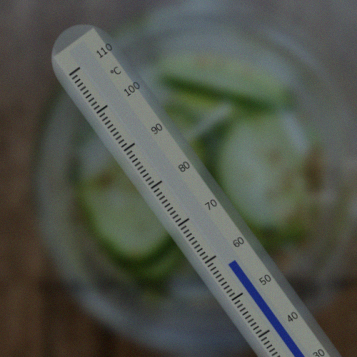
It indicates 57 °C
